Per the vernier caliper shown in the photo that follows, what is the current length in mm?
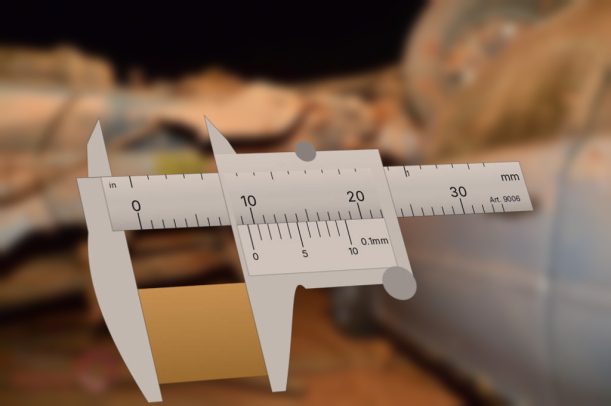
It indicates 9.4 mm
